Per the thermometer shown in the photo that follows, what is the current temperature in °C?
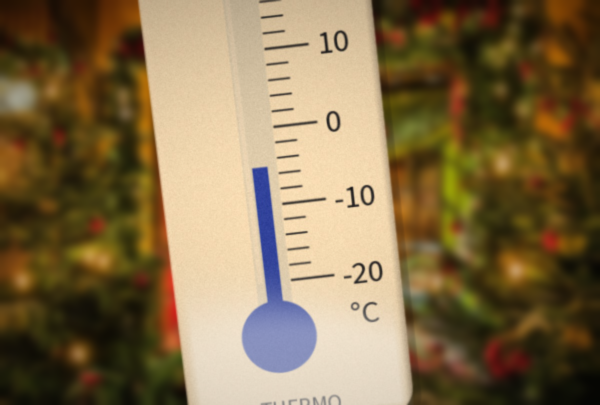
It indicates -5 °C
